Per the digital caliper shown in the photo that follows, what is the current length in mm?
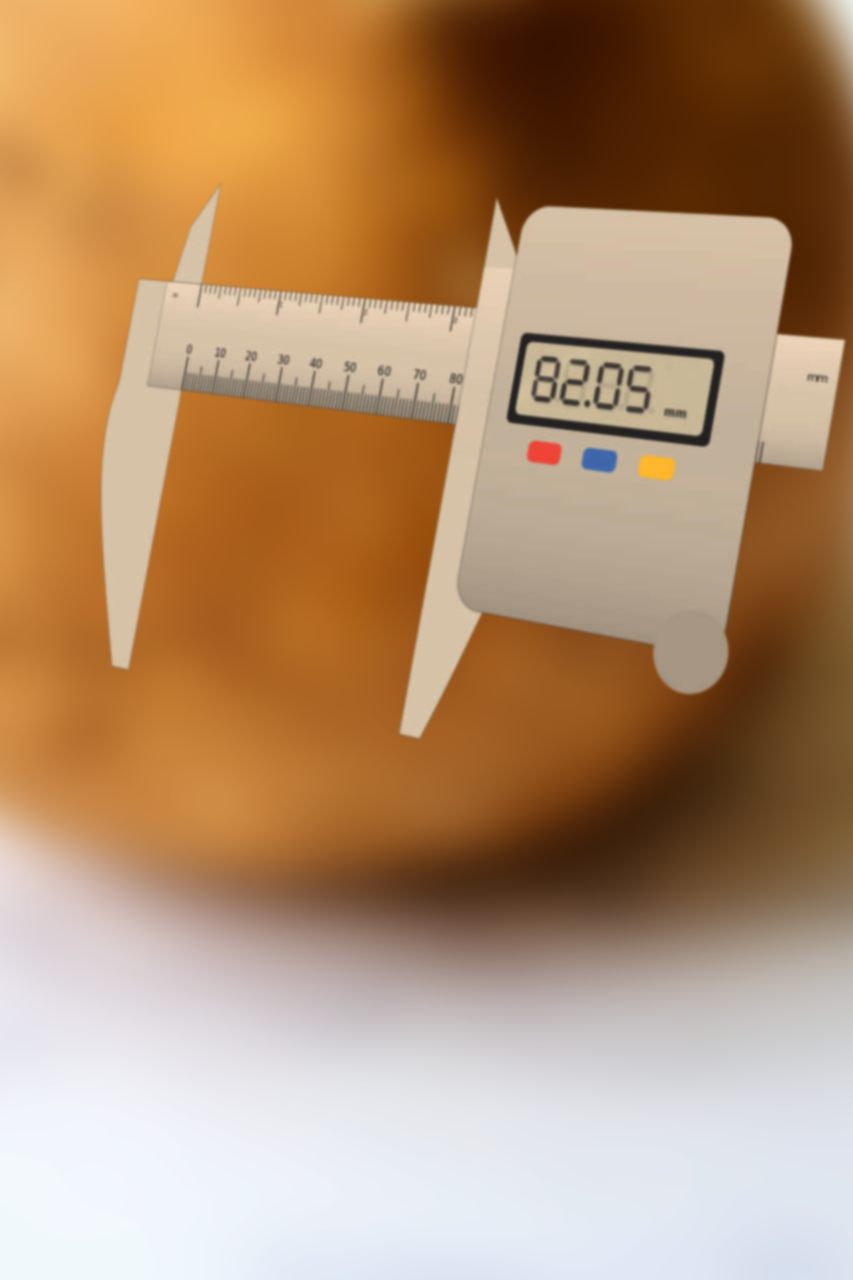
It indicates 82.05 mm
